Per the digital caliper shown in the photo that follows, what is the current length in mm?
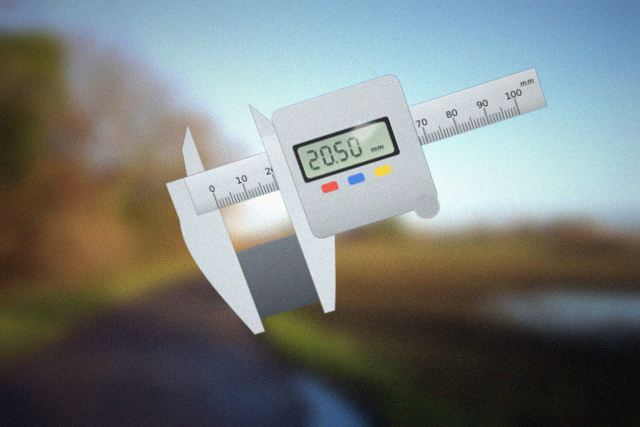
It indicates 20.50 mm
